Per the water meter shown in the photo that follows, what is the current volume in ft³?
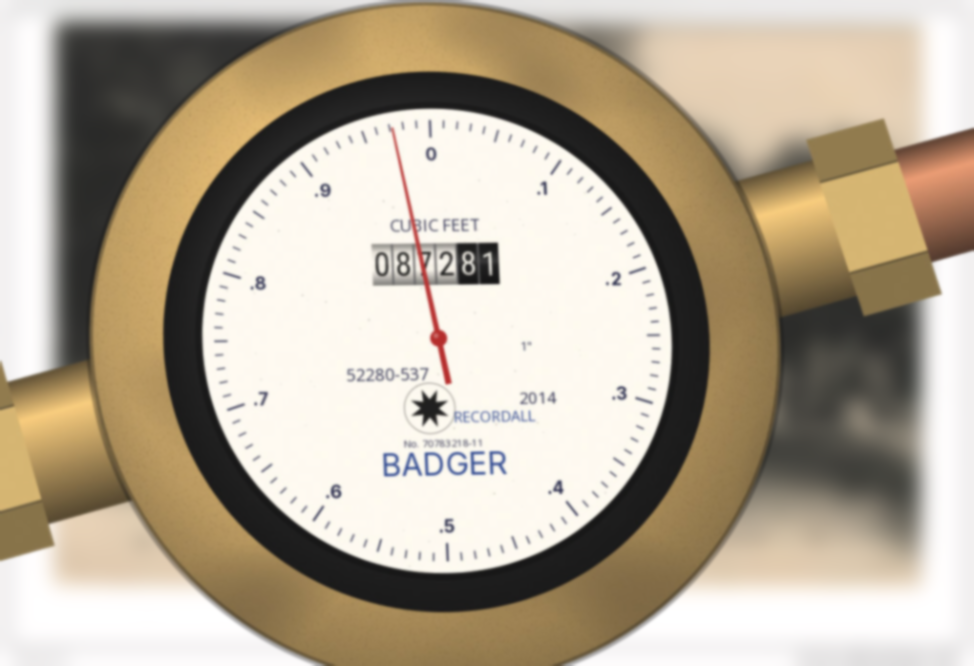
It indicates 87280.97 ft³
